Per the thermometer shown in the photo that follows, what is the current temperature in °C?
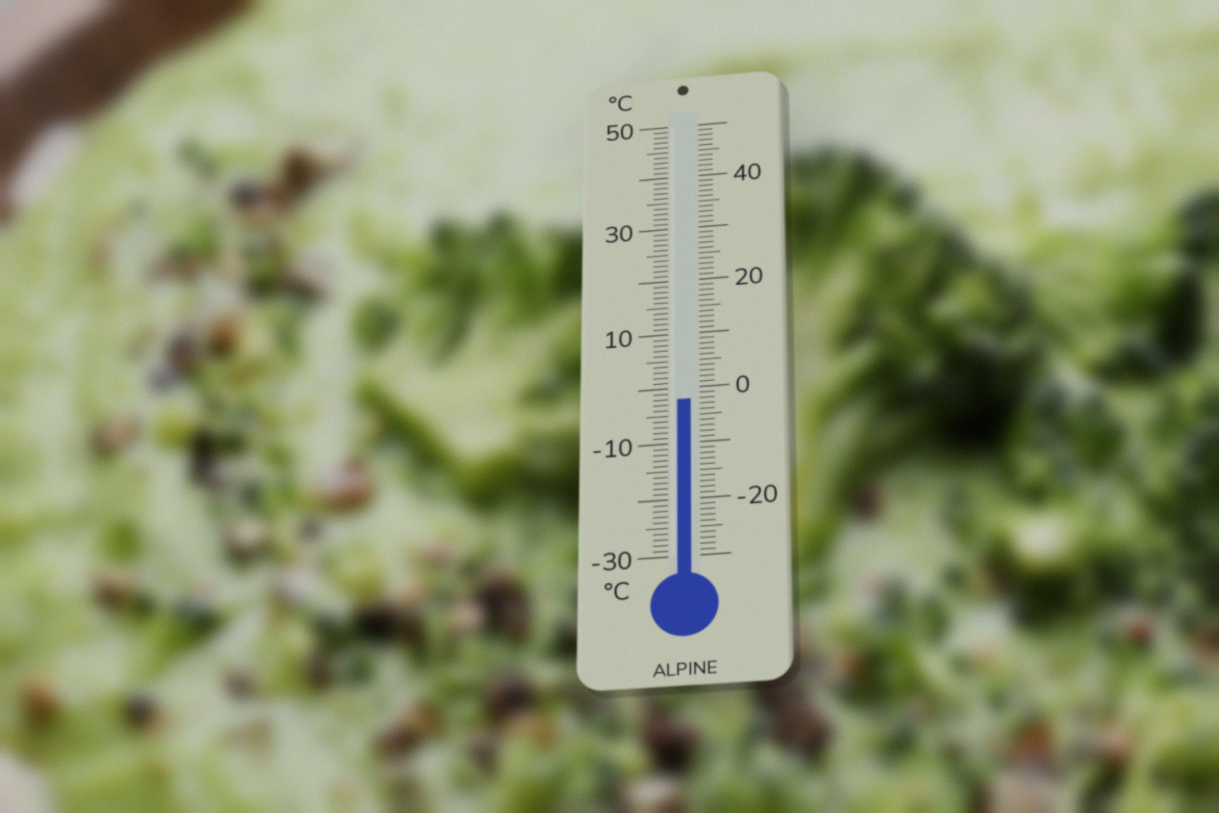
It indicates -2 °C
